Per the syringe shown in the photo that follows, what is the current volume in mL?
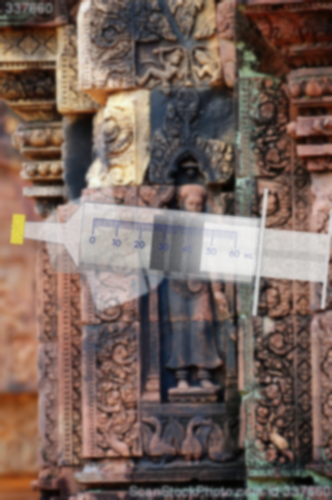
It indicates 25 mL
